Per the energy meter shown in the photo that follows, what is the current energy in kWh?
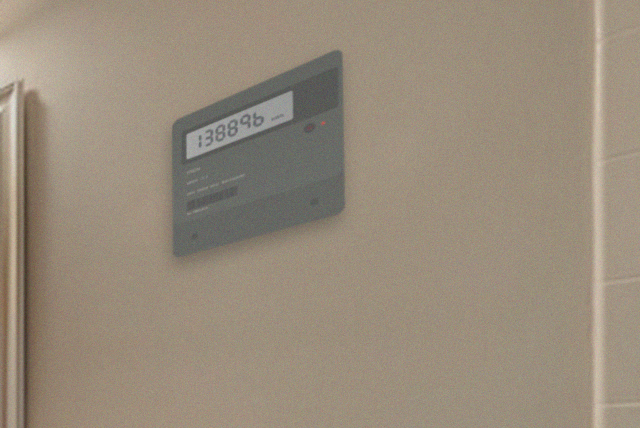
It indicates 138896 kWh
